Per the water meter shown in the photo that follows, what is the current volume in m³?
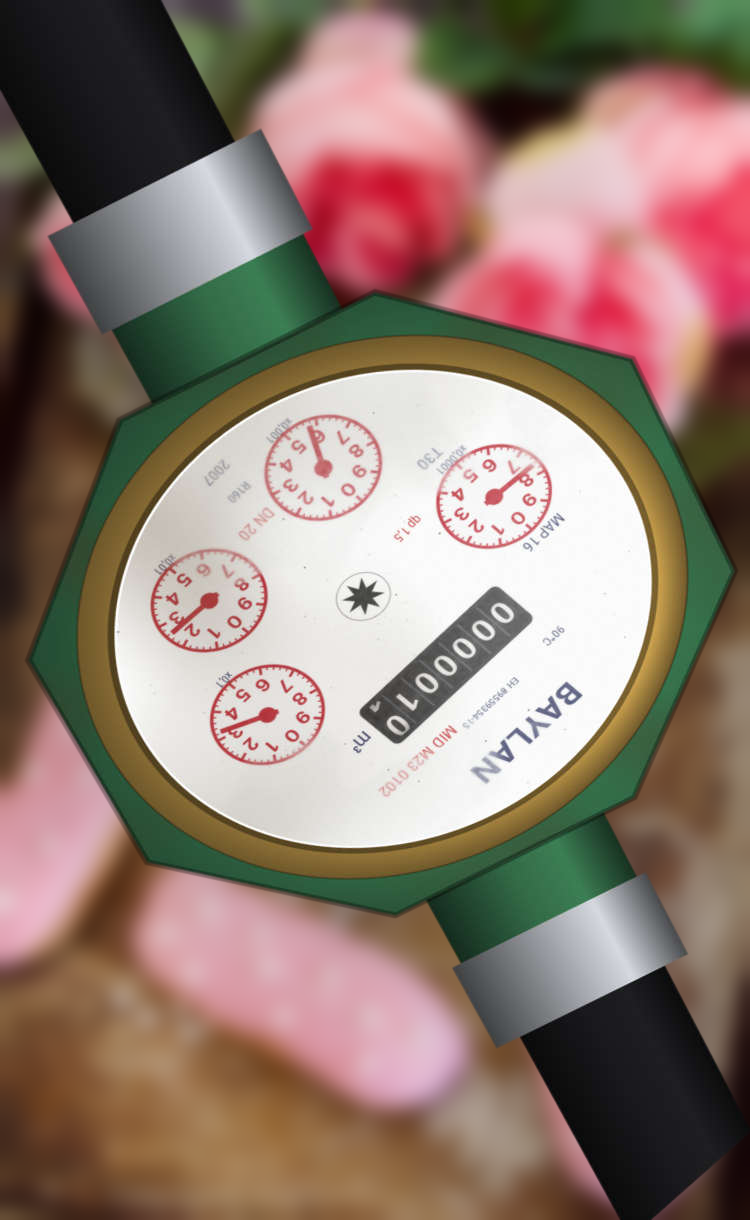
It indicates 10.3257 m³
